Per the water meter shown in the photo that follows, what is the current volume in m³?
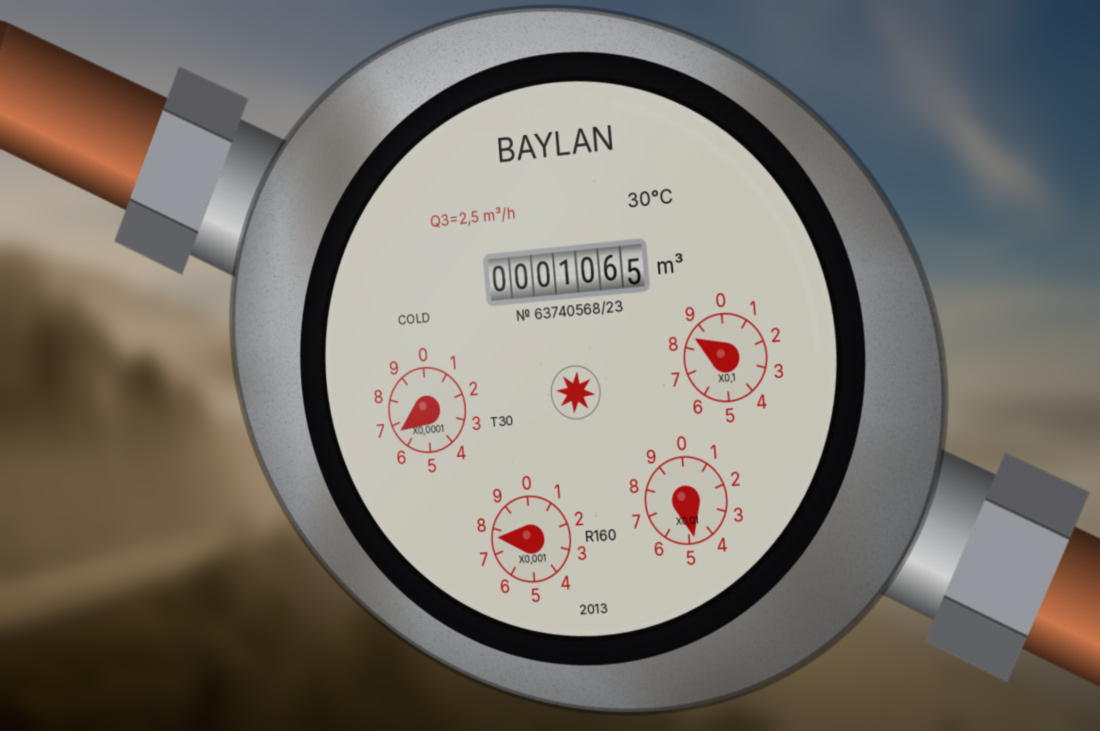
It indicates 1064.8476 m³
